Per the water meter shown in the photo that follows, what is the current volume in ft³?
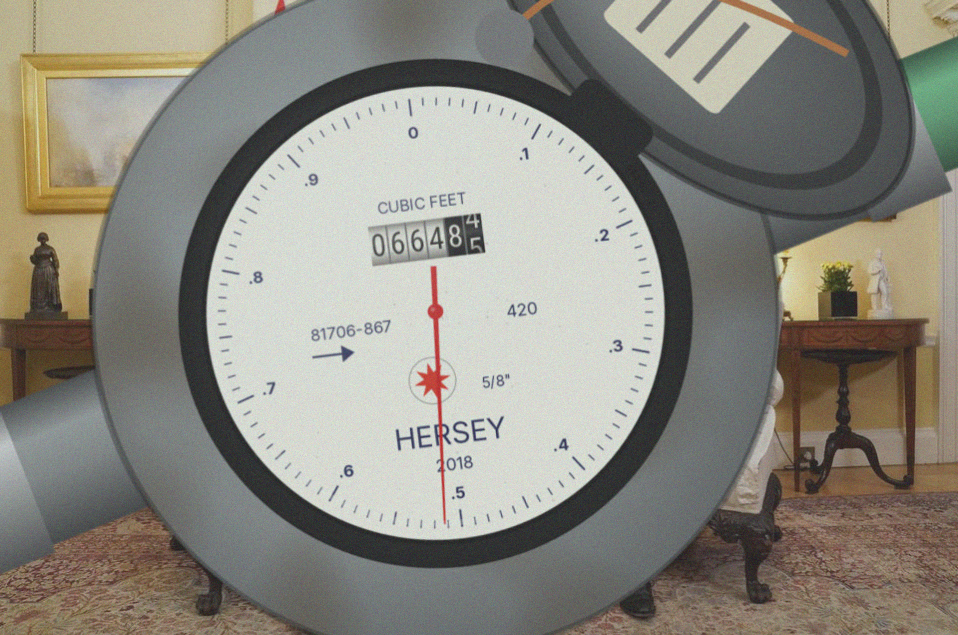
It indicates 66484.51 ft³
